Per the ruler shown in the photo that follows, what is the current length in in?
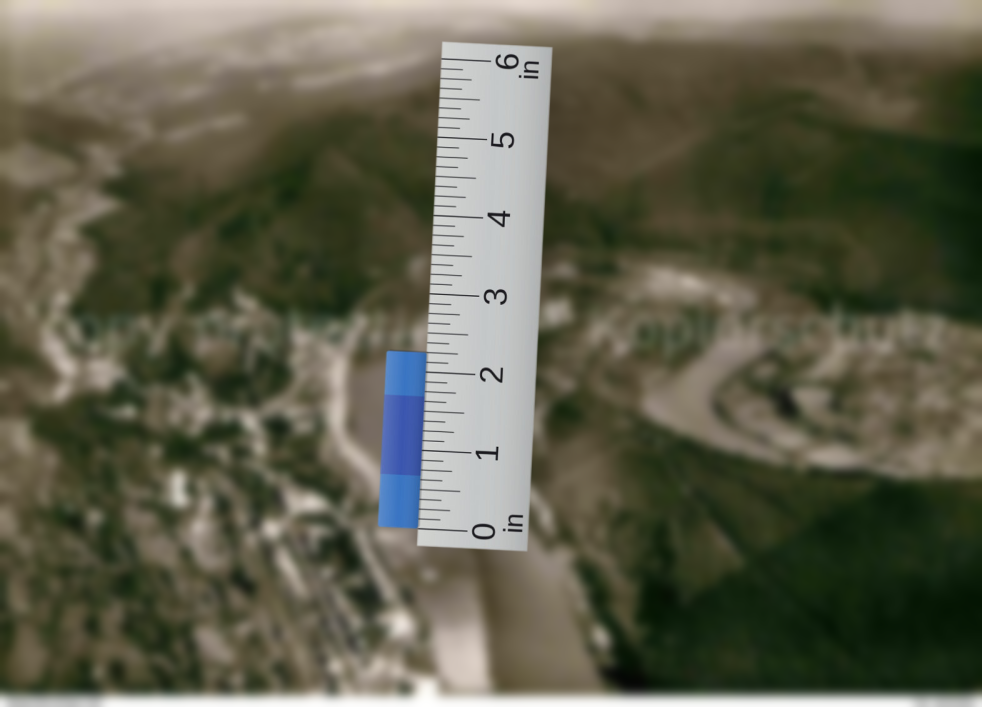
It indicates 2.25 in
